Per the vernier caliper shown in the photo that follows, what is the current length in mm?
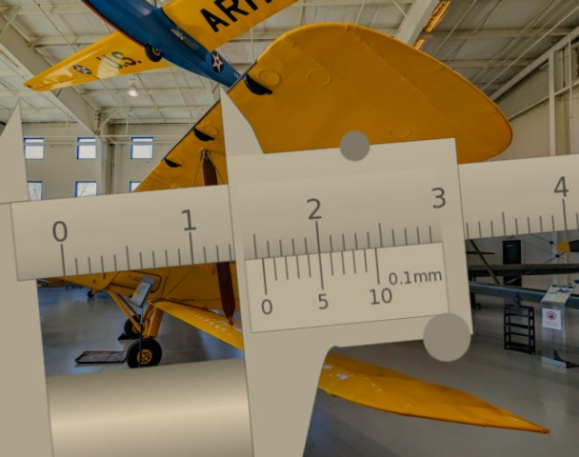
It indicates 15.5 mm
